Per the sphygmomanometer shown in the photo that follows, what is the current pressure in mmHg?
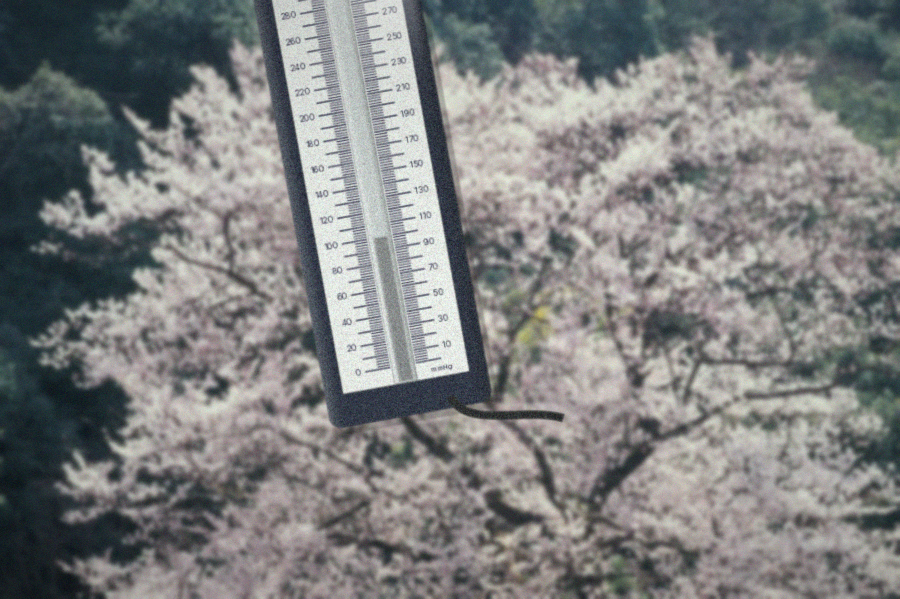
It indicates 100 mmHg
